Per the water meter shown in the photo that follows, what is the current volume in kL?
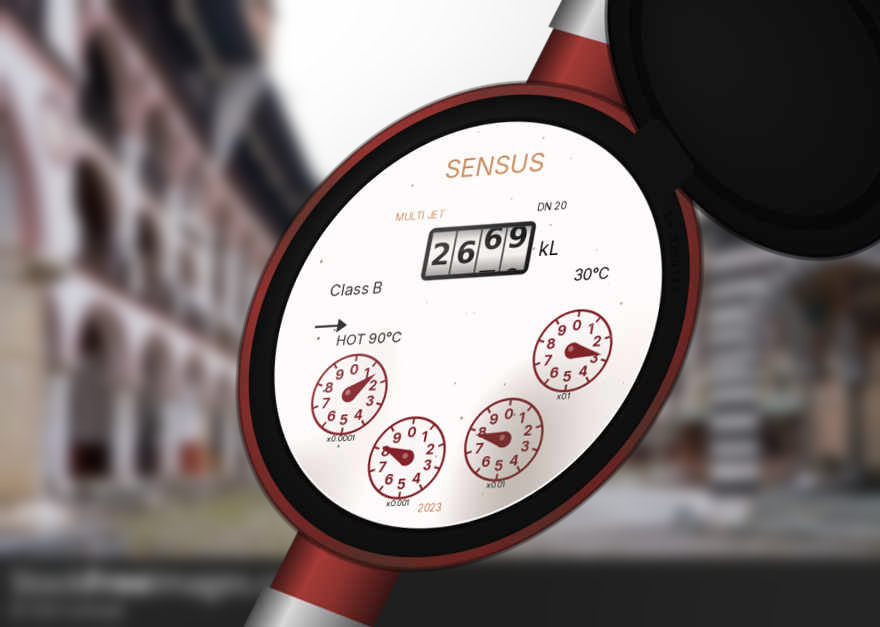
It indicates 2669.2781 kL
